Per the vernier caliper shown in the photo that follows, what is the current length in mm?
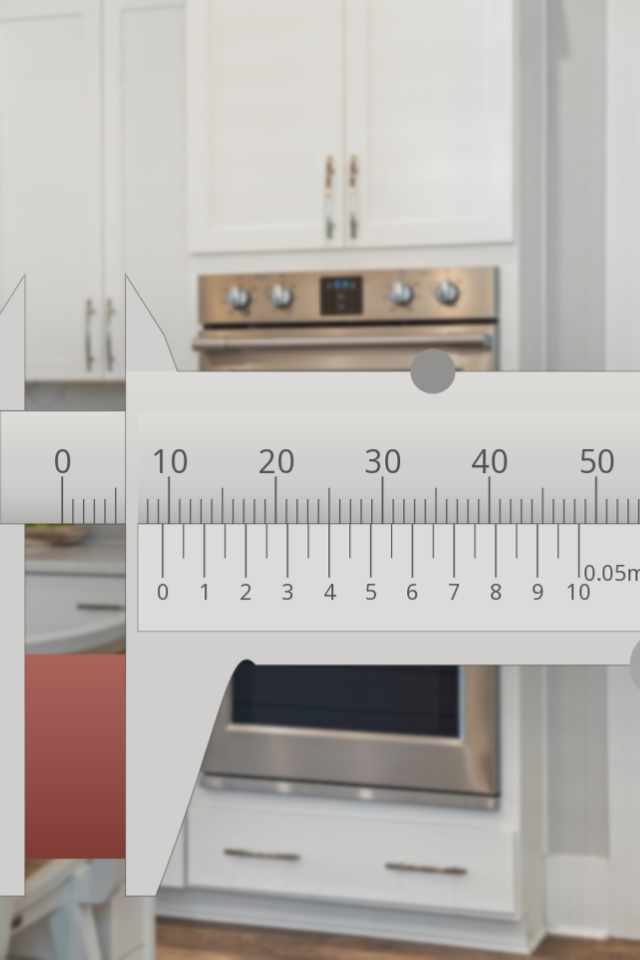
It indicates 9.4 mm
